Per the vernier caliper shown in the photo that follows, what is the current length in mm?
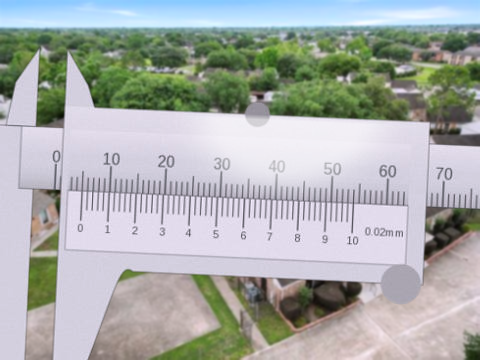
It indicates 5.0 mm
